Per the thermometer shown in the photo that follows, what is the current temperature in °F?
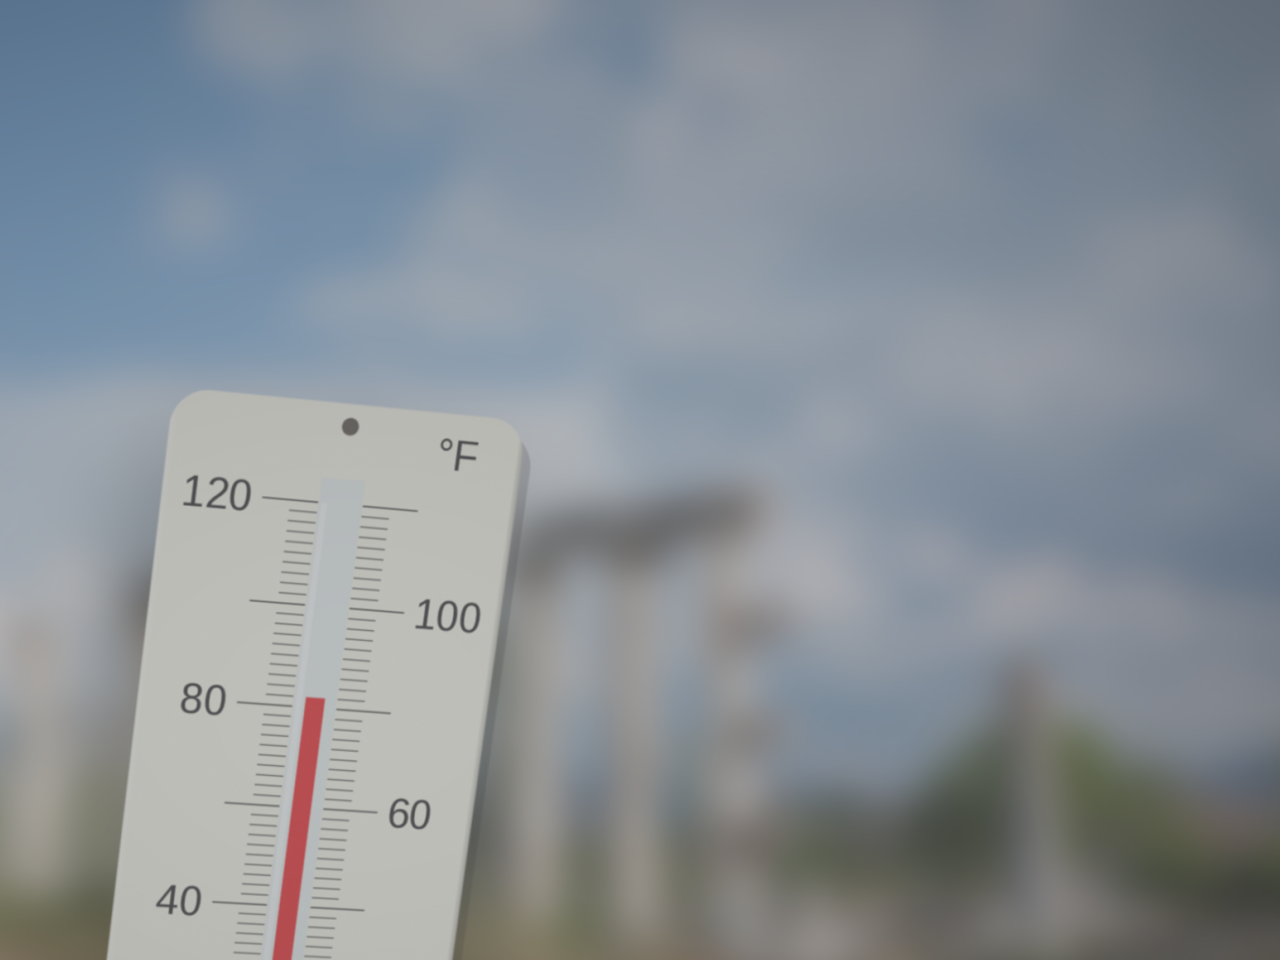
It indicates 82 °F
